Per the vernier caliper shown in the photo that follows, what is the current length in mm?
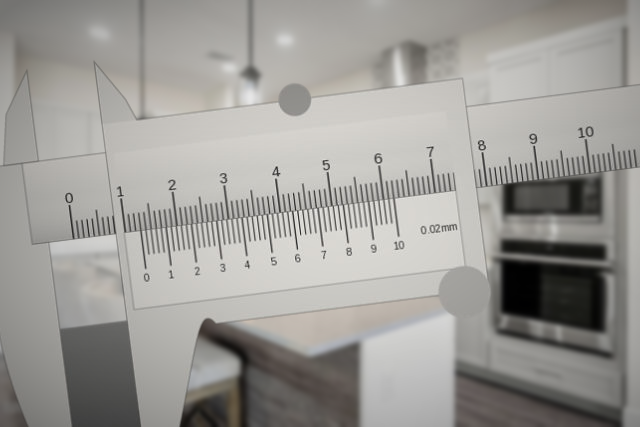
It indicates 13.0 mm
